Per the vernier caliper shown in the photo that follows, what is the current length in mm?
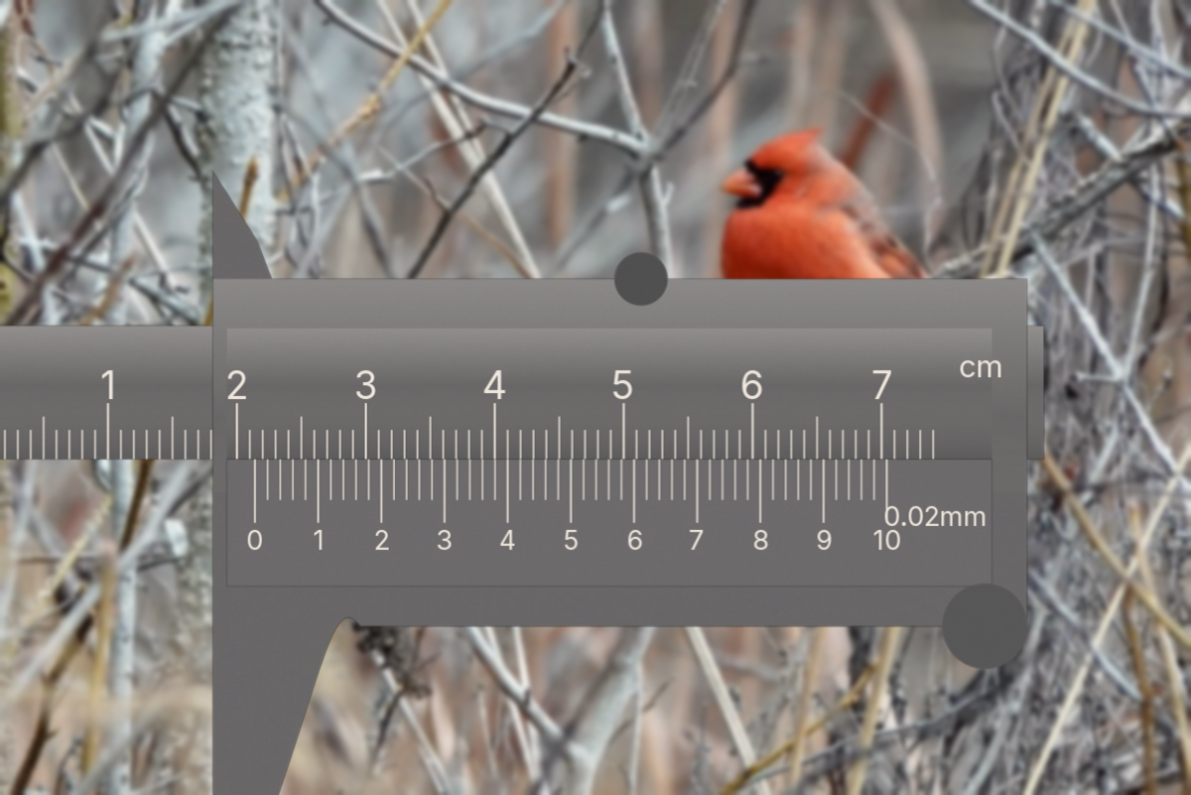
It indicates 21.4 mm
